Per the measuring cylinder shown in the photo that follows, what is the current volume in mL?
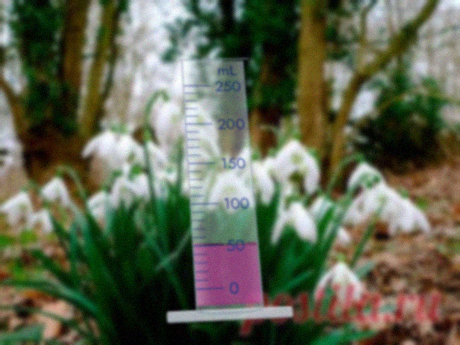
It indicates 50 mL
